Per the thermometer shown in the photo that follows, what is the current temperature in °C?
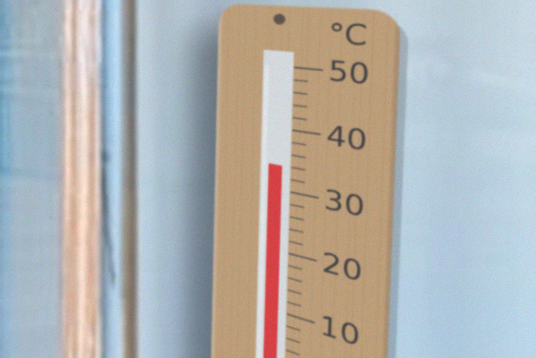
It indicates 34 °C
